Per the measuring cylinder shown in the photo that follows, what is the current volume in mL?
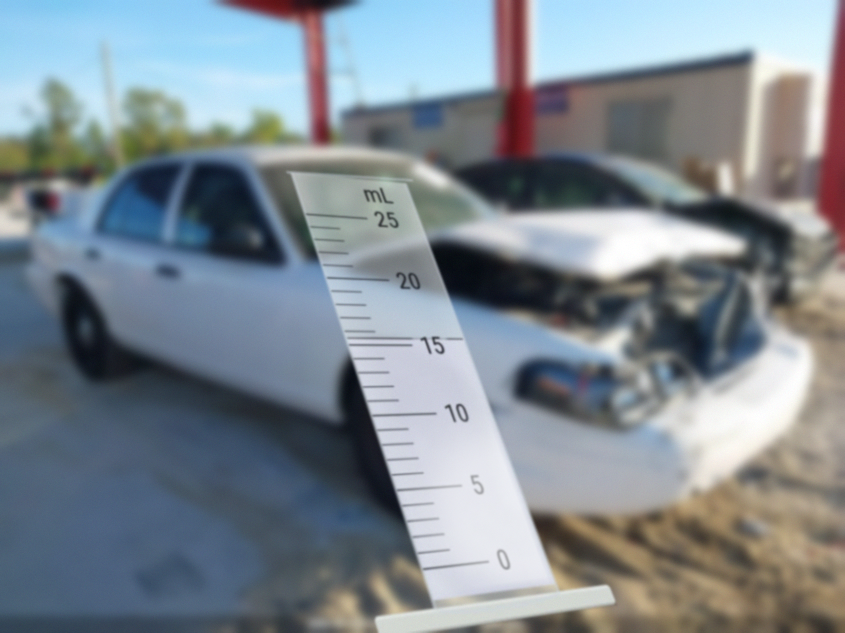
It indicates 15.5 mL
